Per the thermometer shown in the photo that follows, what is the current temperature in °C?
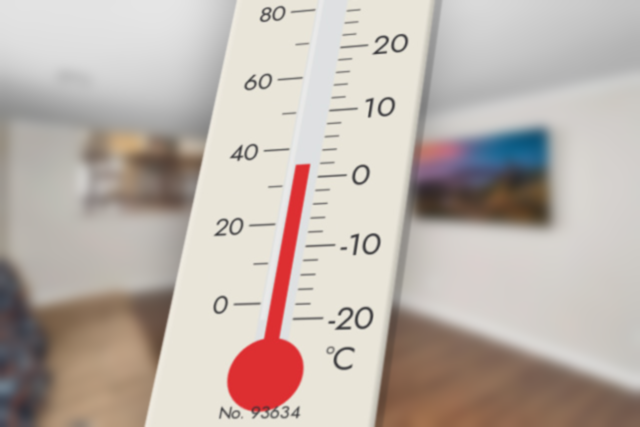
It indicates 2 °C
